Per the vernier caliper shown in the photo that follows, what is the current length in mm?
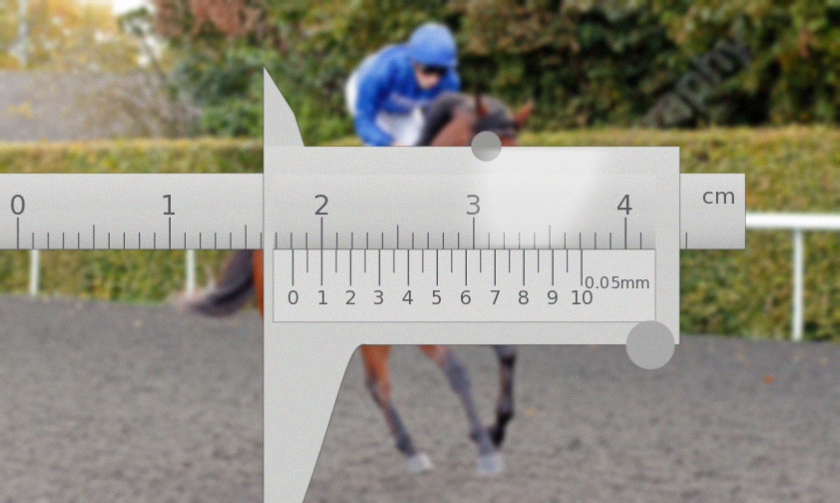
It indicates 18.1 mm
